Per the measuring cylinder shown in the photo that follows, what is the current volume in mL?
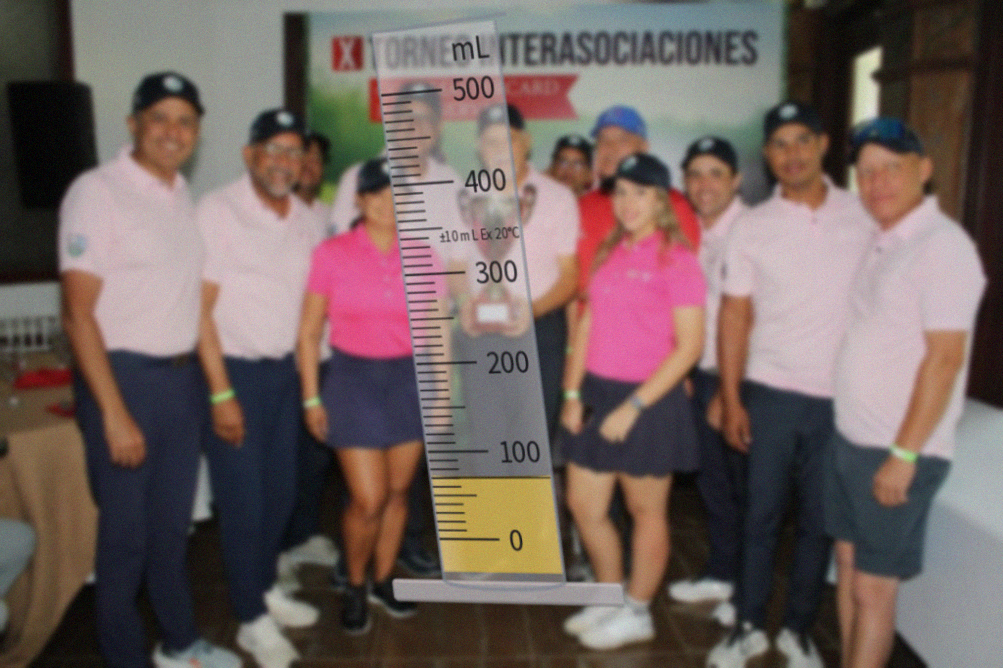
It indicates 70 mL
